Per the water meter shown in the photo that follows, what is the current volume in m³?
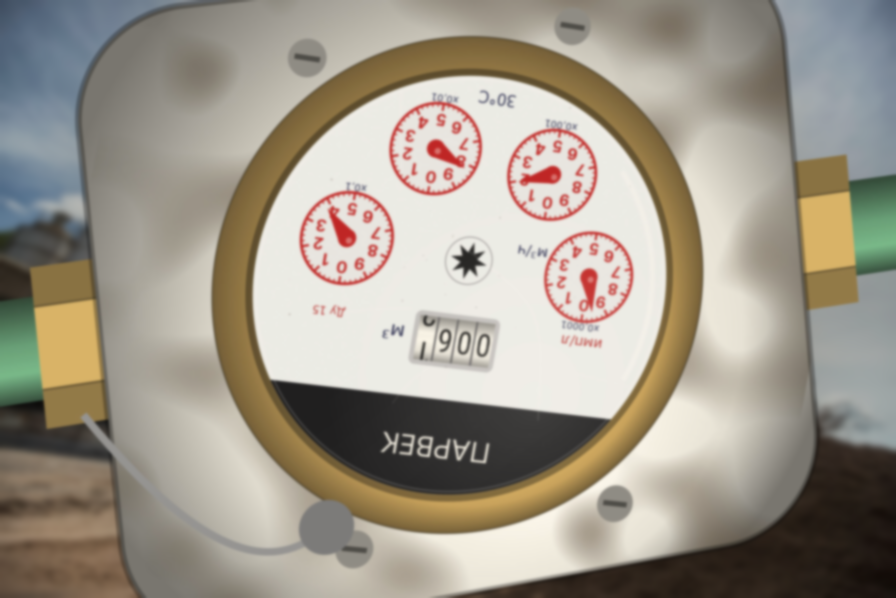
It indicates 61.3819 m³
